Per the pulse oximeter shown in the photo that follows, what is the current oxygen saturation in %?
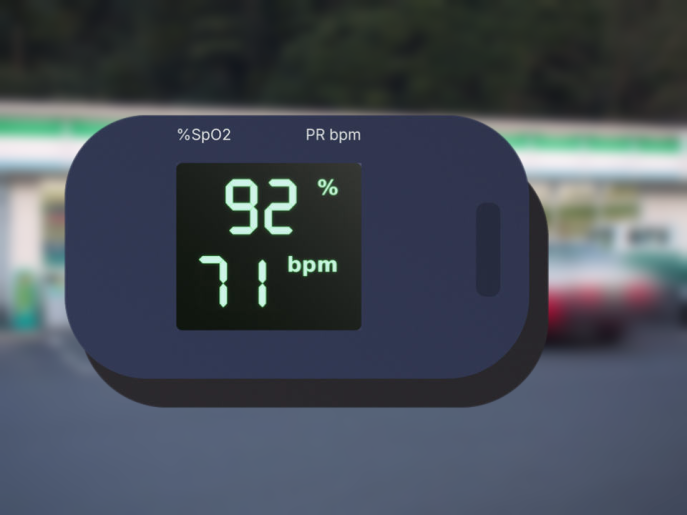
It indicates 92 %
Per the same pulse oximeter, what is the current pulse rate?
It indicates 71 bpm
